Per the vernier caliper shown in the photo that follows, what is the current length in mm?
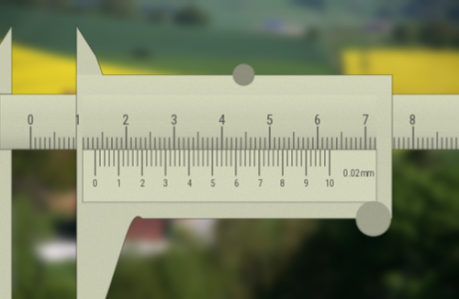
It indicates 13.5 mm
